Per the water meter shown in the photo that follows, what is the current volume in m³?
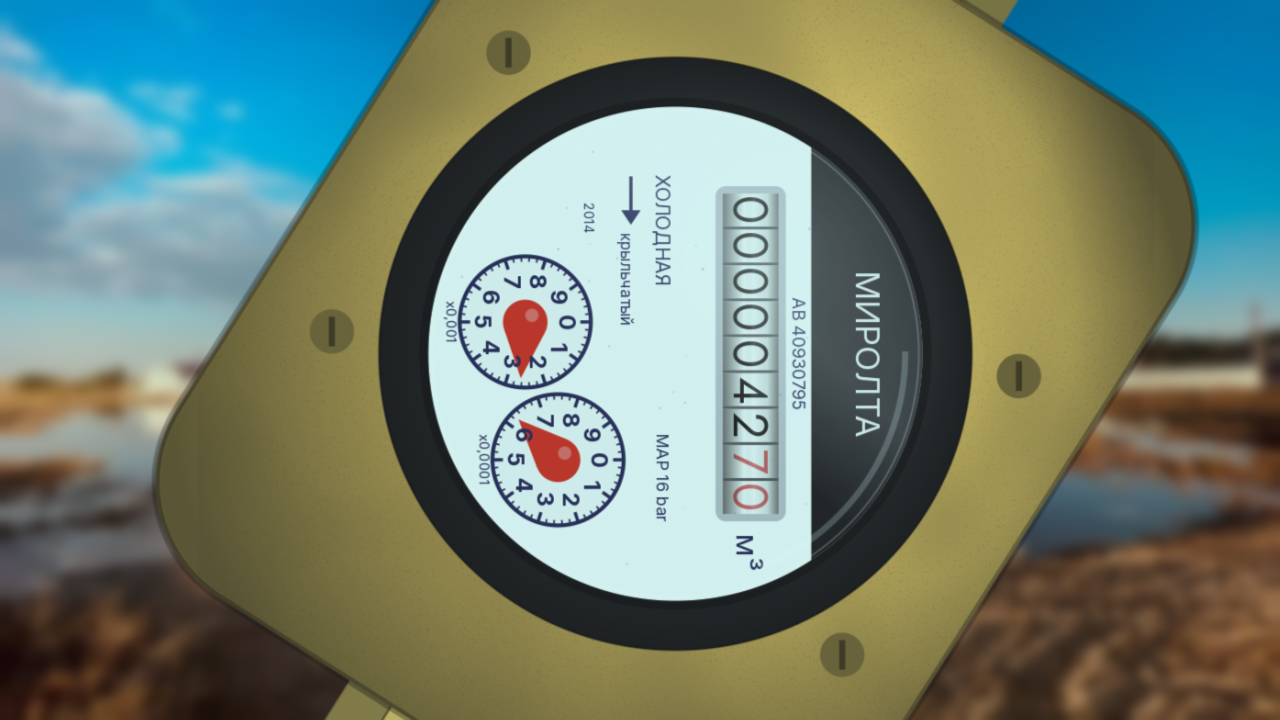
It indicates 42.7026 m³
